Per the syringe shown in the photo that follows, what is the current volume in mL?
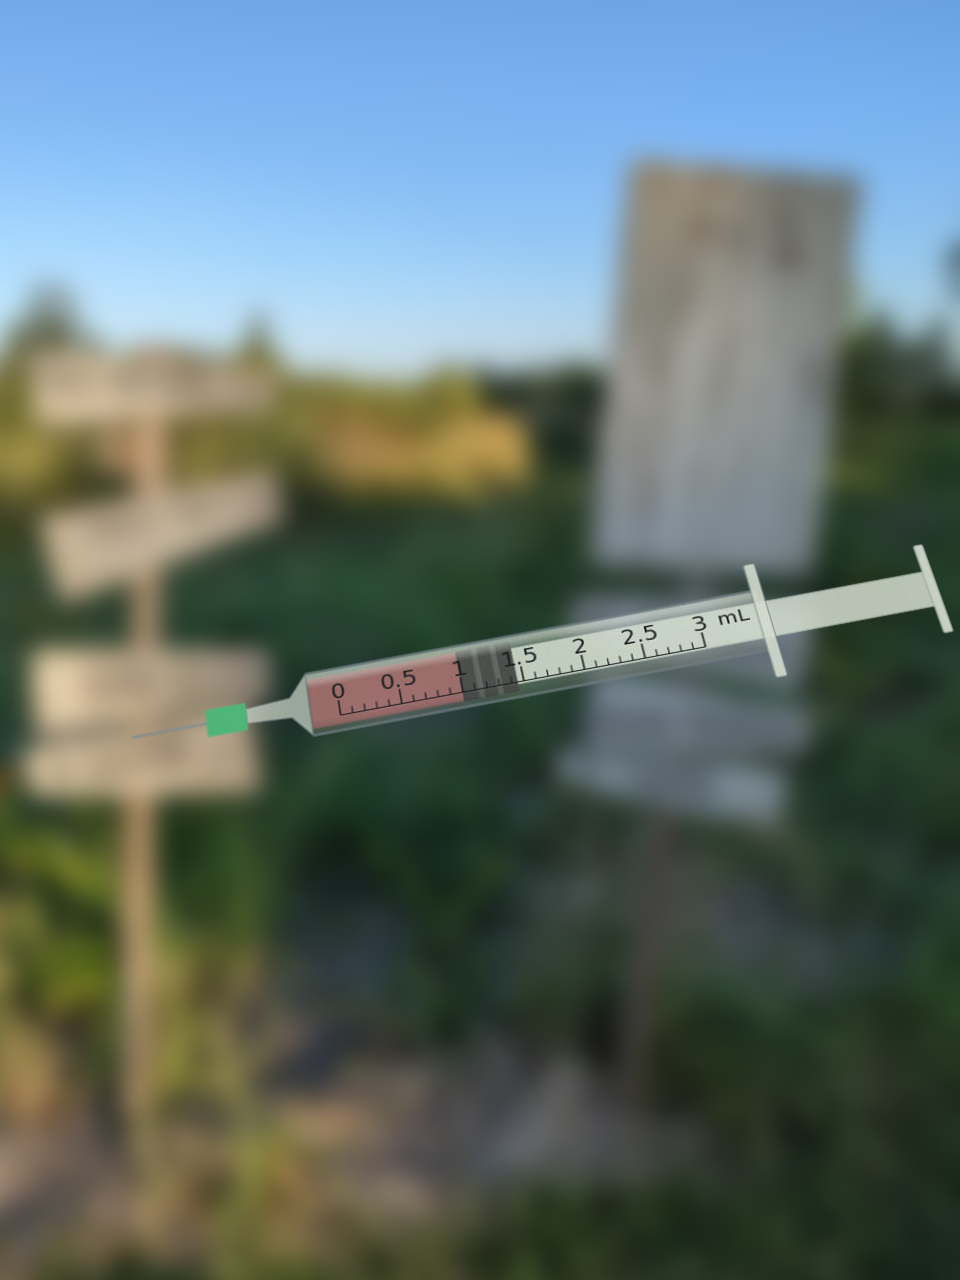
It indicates 1 mL
